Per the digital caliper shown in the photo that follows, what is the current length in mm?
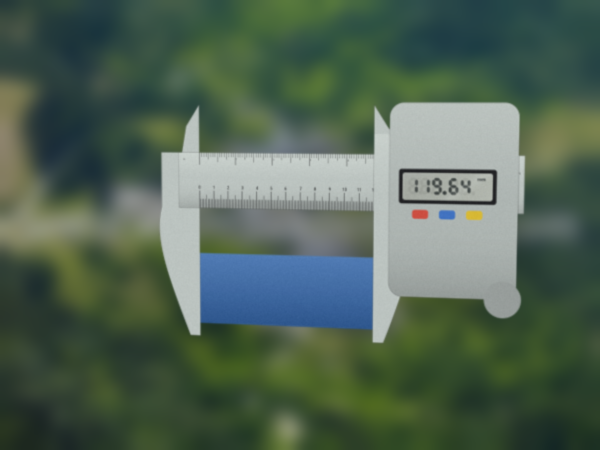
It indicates 119.64 mm
